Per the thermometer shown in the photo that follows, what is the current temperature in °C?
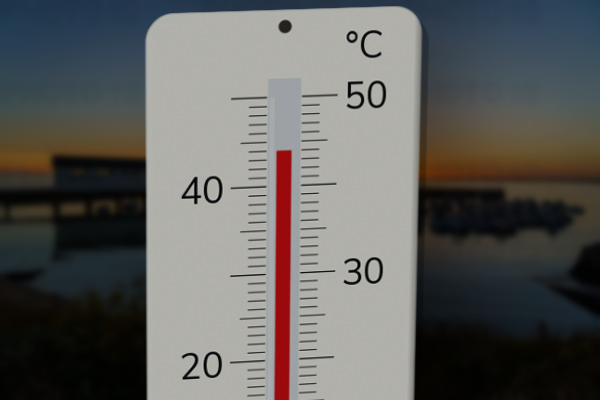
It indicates 44 °C
